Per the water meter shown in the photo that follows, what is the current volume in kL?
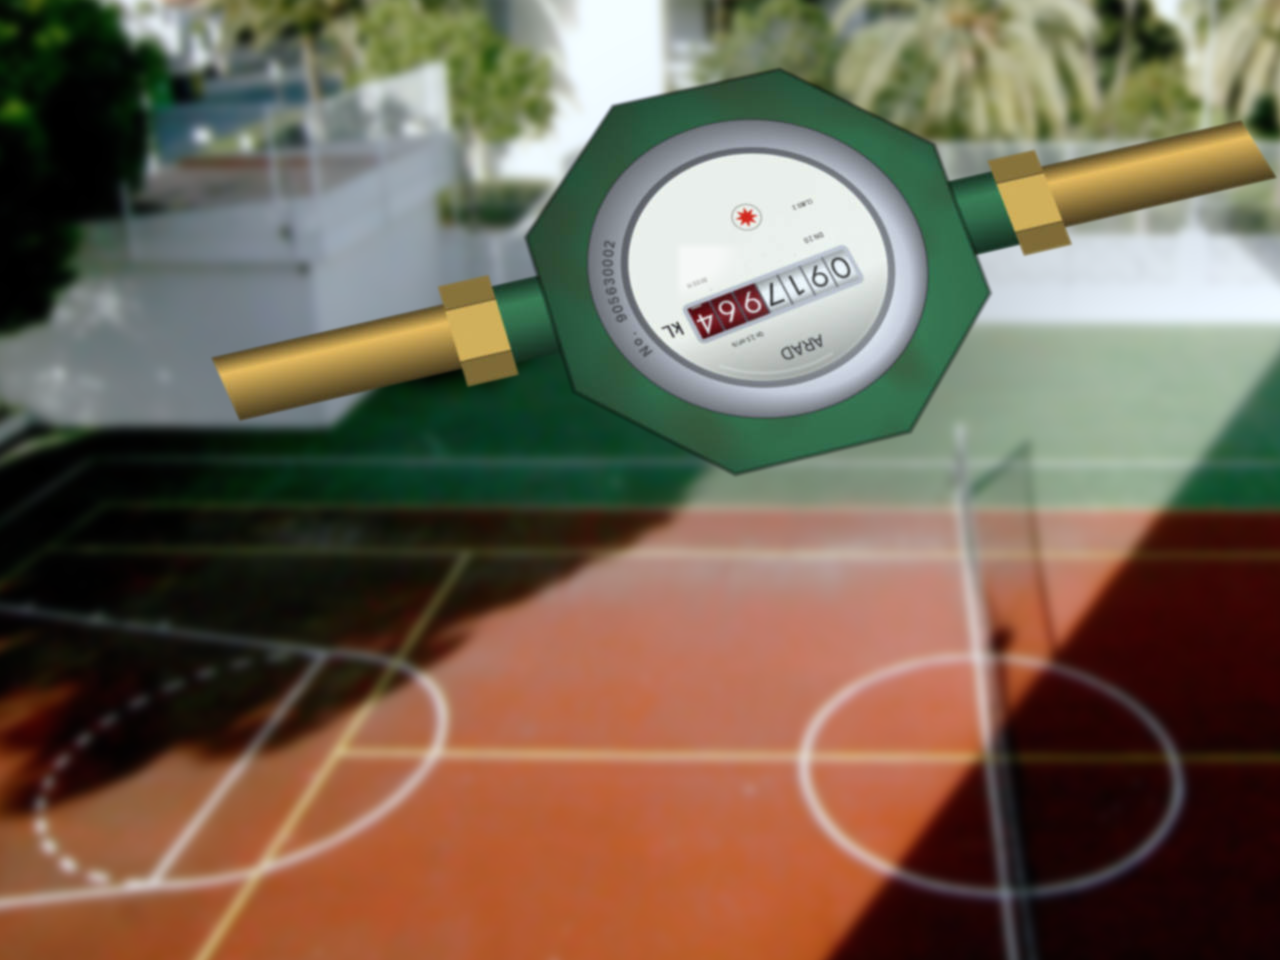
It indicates 917.964 kL
